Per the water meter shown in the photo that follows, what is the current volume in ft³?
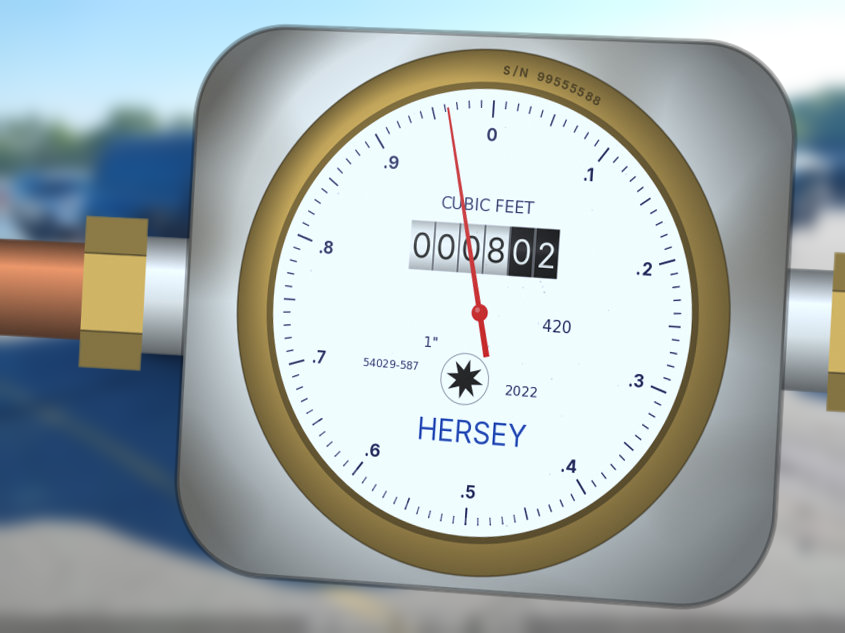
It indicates 801.96 ft³
